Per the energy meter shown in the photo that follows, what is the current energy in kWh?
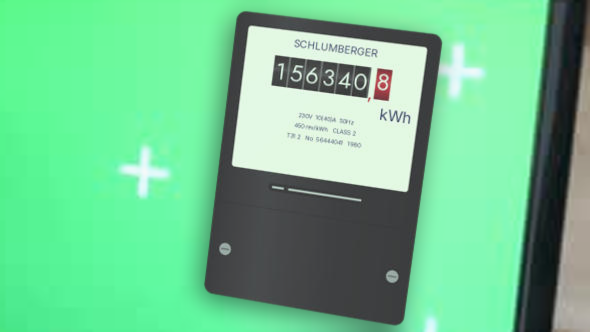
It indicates 156340.8 kWh
